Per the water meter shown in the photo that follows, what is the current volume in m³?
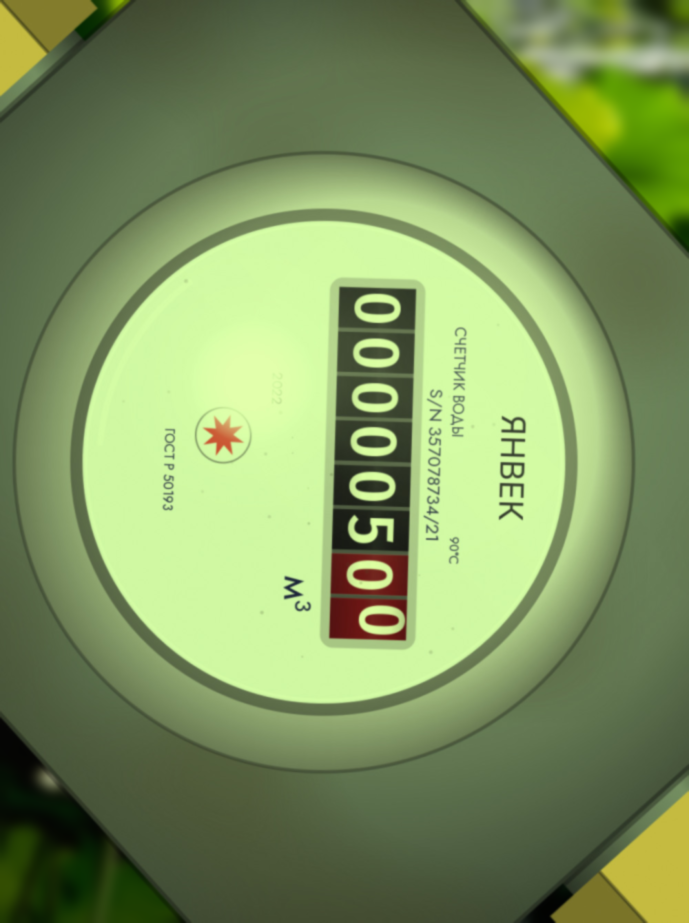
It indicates 5.00 m³
